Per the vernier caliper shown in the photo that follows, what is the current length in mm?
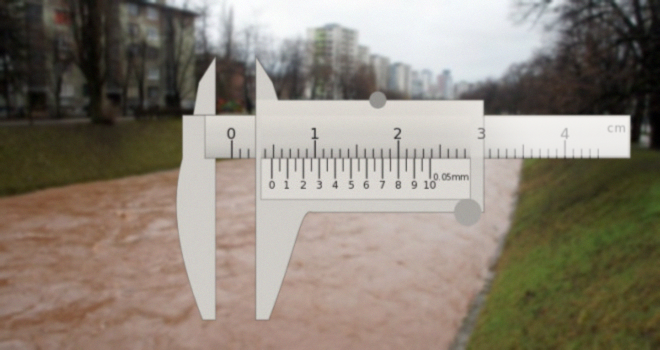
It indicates 4.8 mm
